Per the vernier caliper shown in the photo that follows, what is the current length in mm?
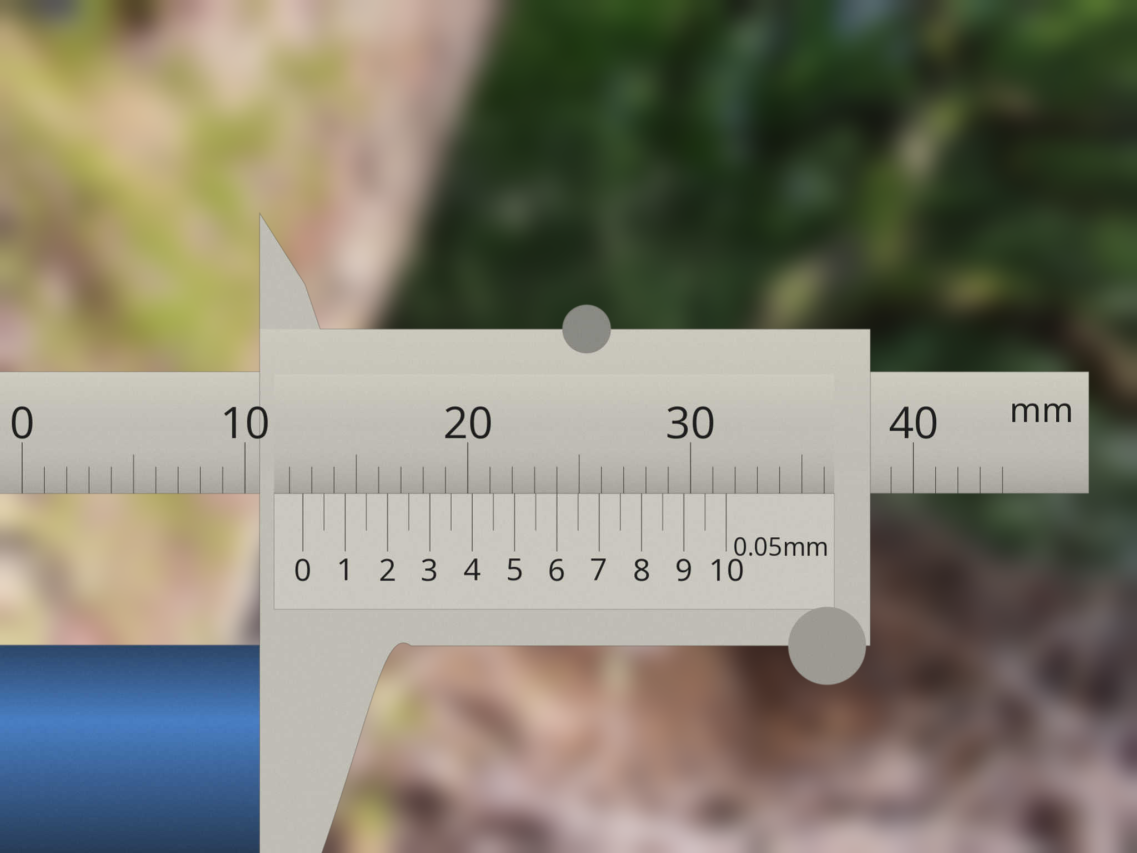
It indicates 12.60 mm
